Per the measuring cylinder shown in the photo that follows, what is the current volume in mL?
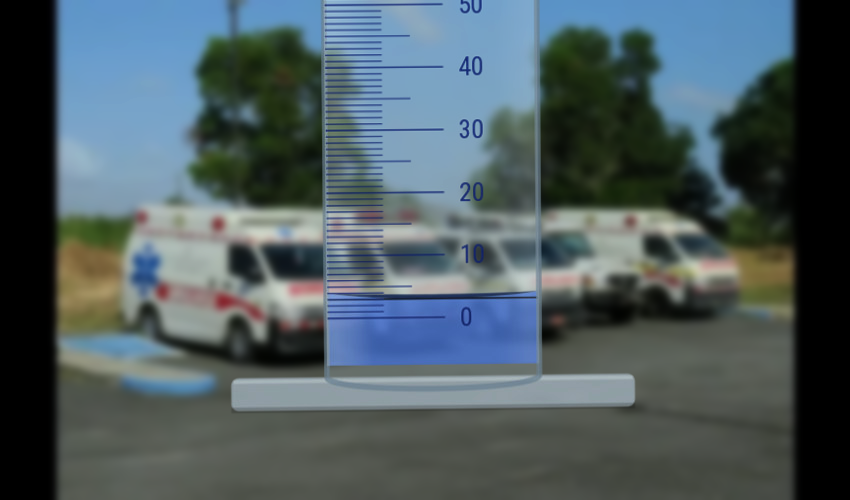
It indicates 3 mL
